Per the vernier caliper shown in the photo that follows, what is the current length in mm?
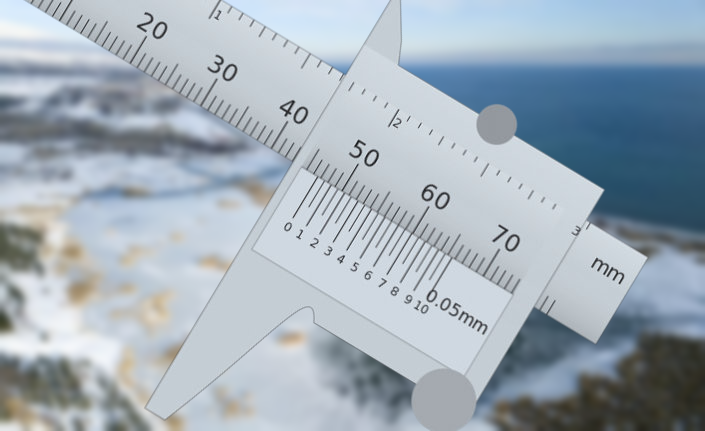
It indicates 46.6 mm
